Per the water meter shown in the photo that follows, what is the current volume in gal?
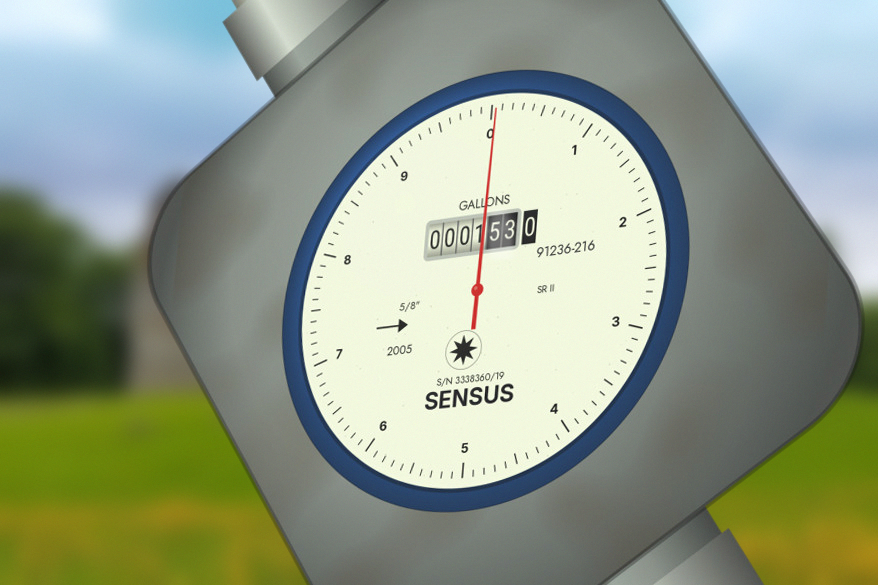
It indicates 1530.0 gal
